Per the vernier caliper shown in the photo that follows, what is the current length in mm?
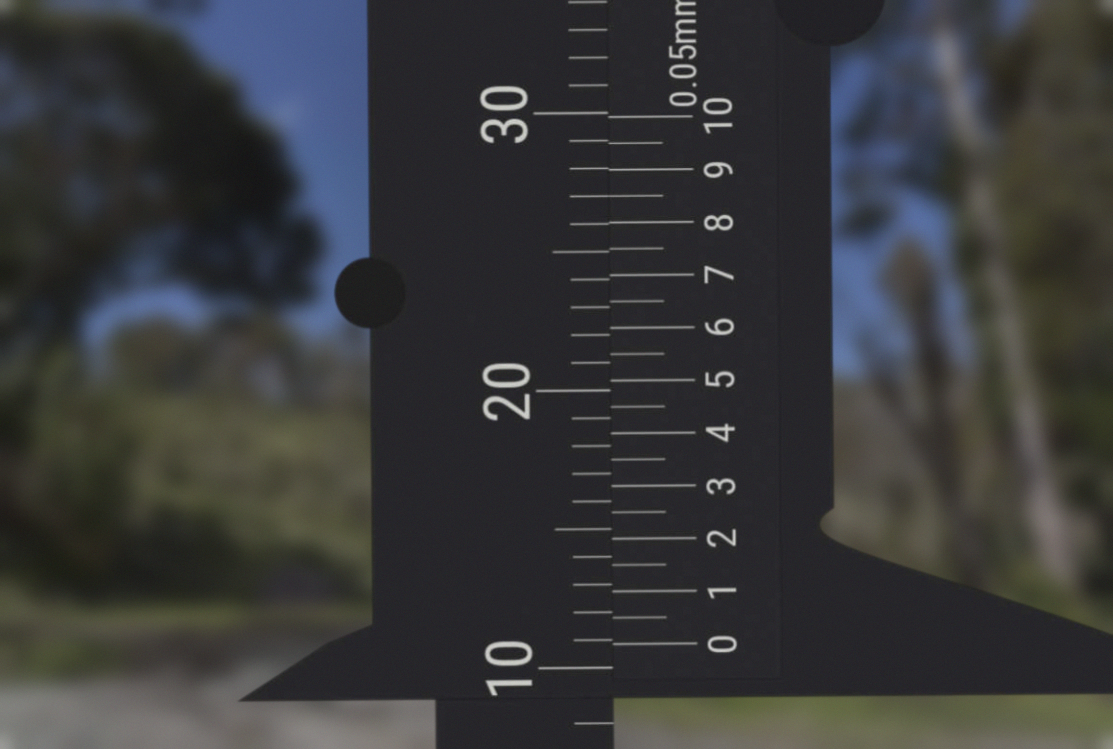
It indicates 10.85 mm
